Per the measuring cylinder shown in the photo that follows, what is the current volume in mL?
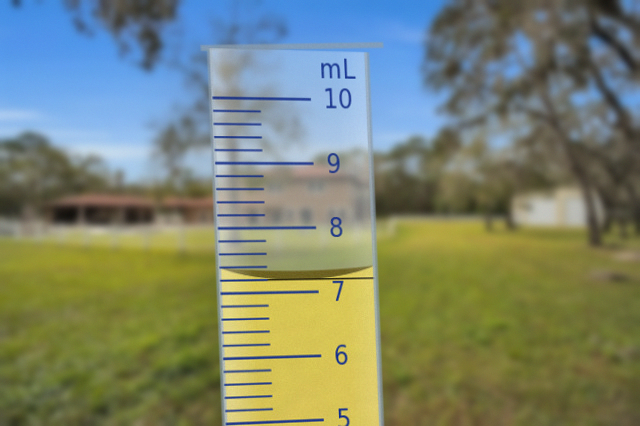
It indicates 7.2 mL
